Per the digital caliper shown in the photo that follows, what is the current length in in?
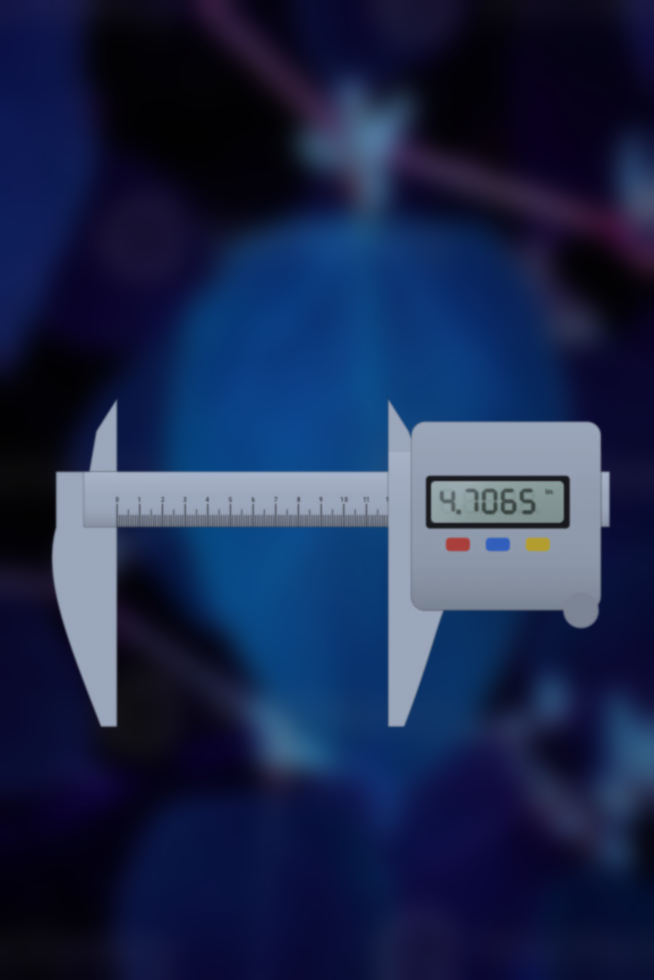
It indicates 4.7065 in
